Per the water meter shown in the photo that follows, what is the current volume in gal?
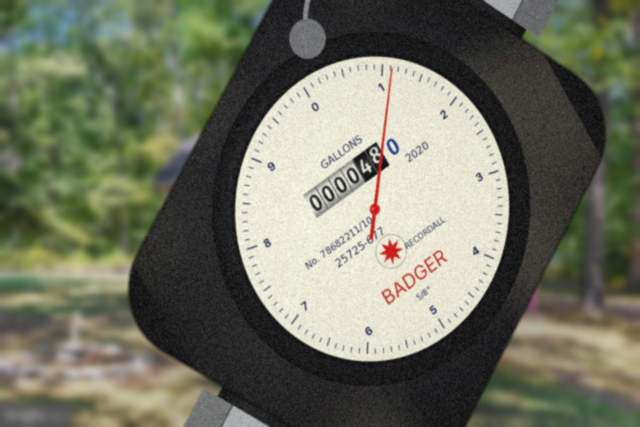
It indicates 481.1 gal
